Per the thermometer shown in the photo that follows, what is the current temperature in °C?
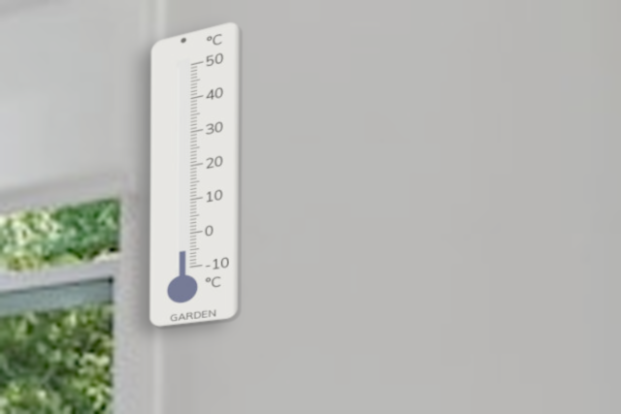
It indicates -5 °C
